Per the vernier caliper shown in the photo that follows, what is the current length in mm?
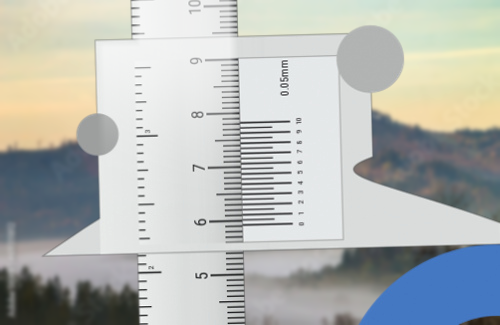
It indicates 59.2 mm
